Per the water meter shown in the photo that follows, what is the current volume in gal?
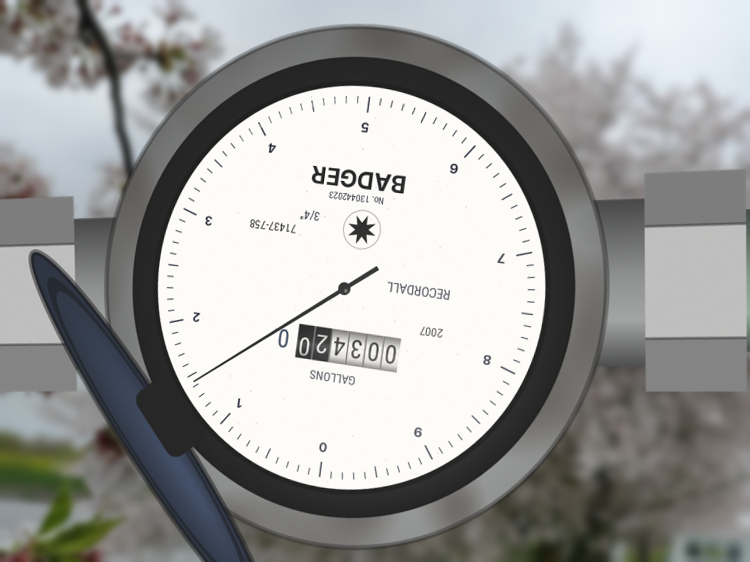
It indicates 34201.4 gal
